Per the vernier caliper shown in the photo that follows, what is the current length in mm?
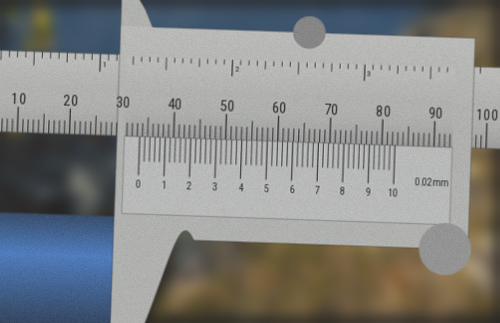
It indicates 33.5 mm
